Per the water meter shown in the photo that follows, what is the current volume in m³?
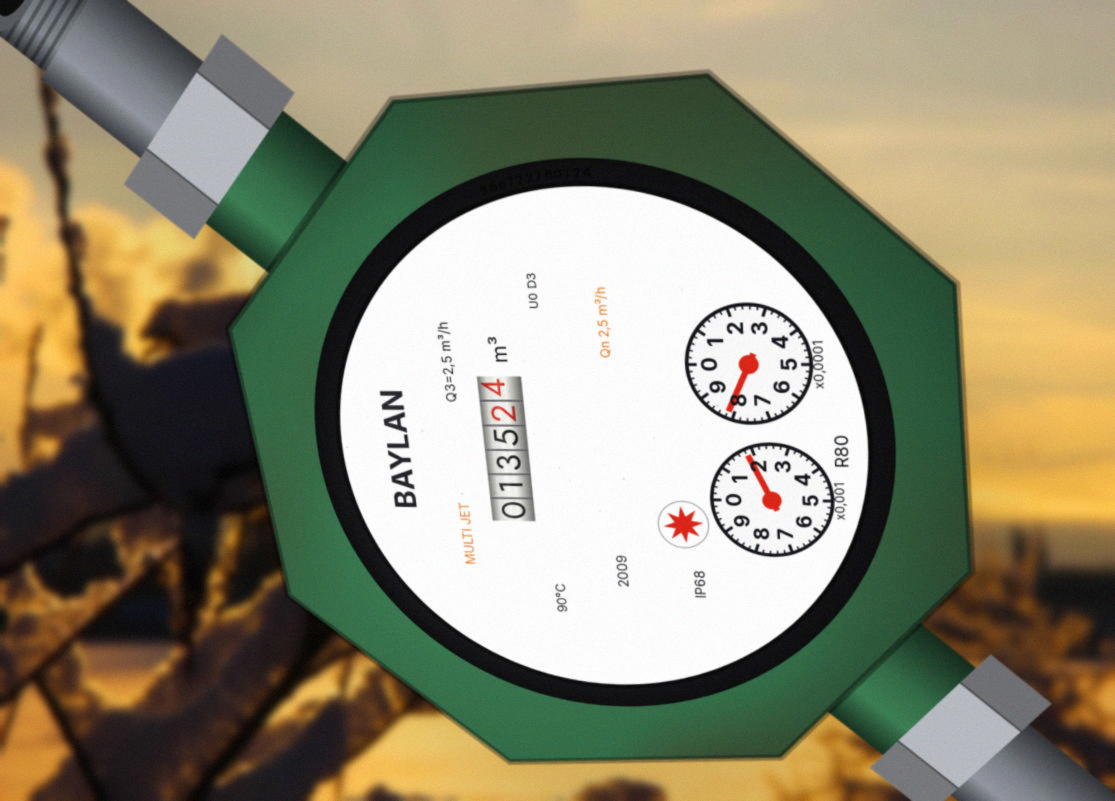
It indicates 135.2418 m³
